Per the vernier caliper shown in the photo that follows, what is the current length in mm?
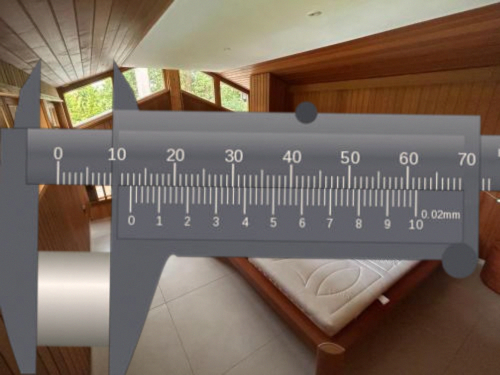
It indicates 12.5 mm
